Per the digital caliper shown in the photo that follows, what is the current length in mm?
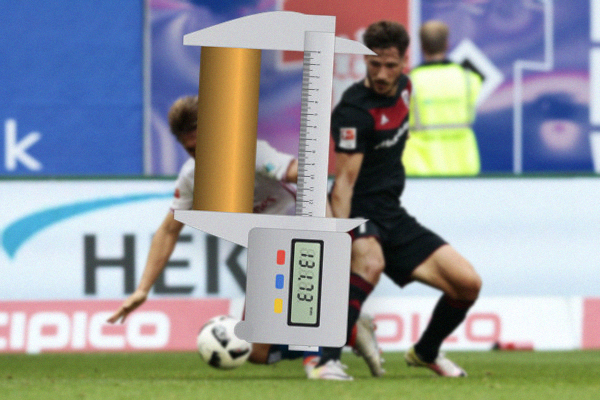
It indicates 131.73 mm
